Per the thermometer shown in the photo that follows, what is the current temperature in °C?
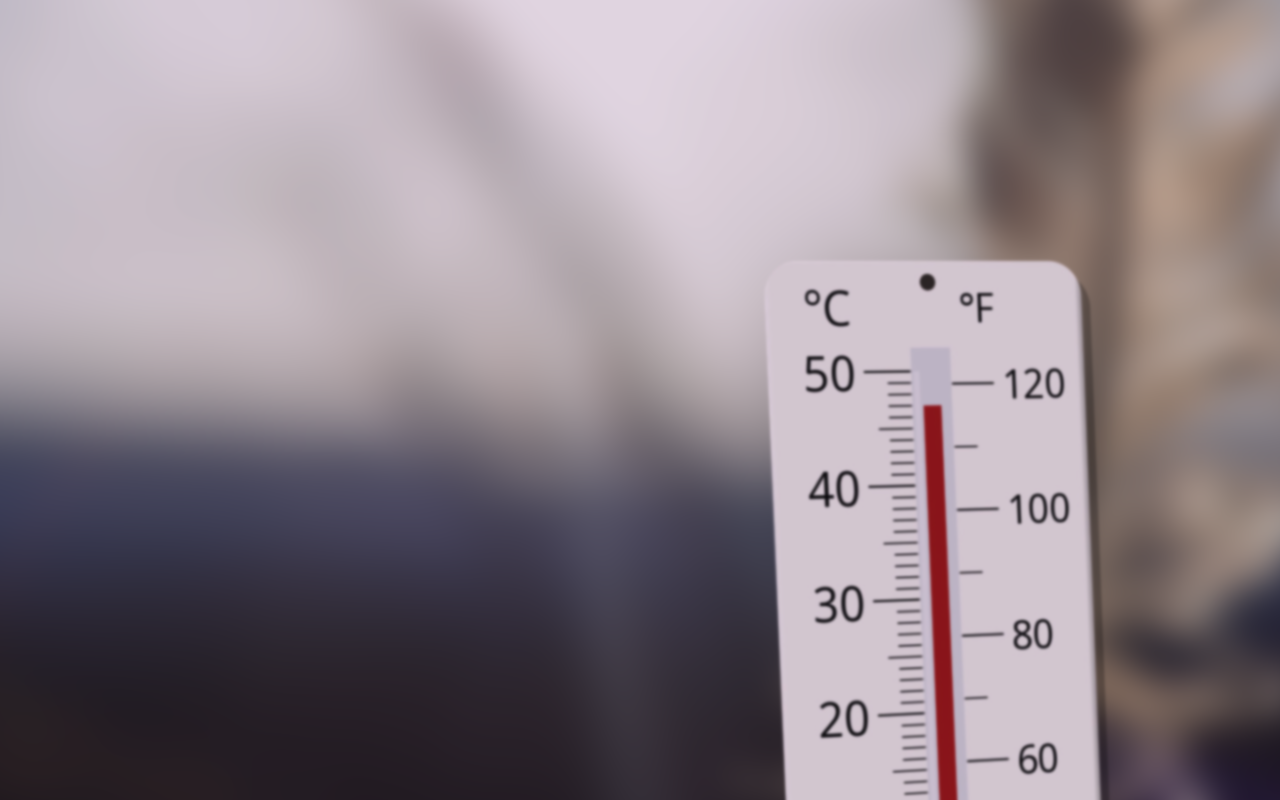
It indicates 47 °C
